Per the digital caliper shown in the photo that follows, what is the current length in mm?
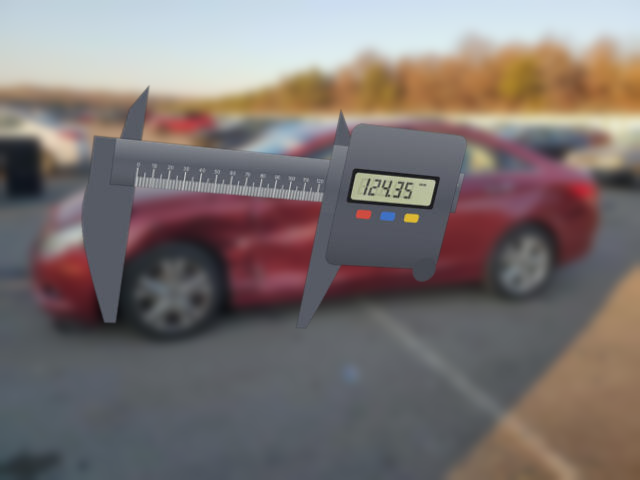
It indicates 124.35 mm
